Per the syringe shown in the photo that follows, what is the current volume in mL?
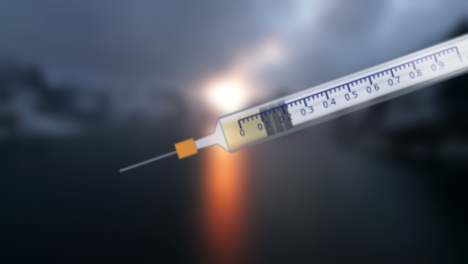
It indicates 0.1 mL
